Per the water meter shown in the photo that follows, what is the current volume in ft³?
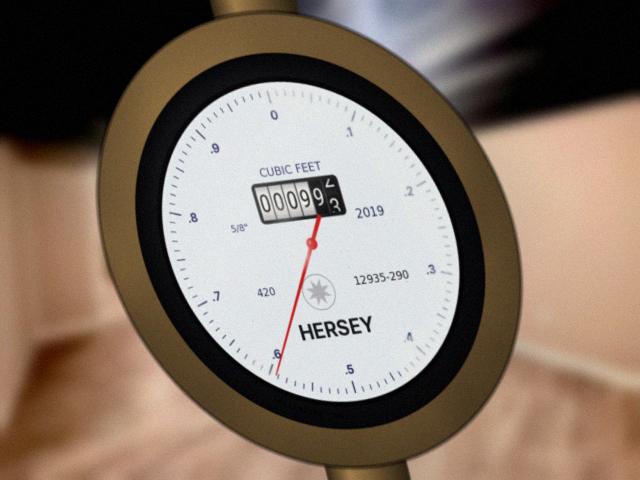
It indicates 992.59 ft³
